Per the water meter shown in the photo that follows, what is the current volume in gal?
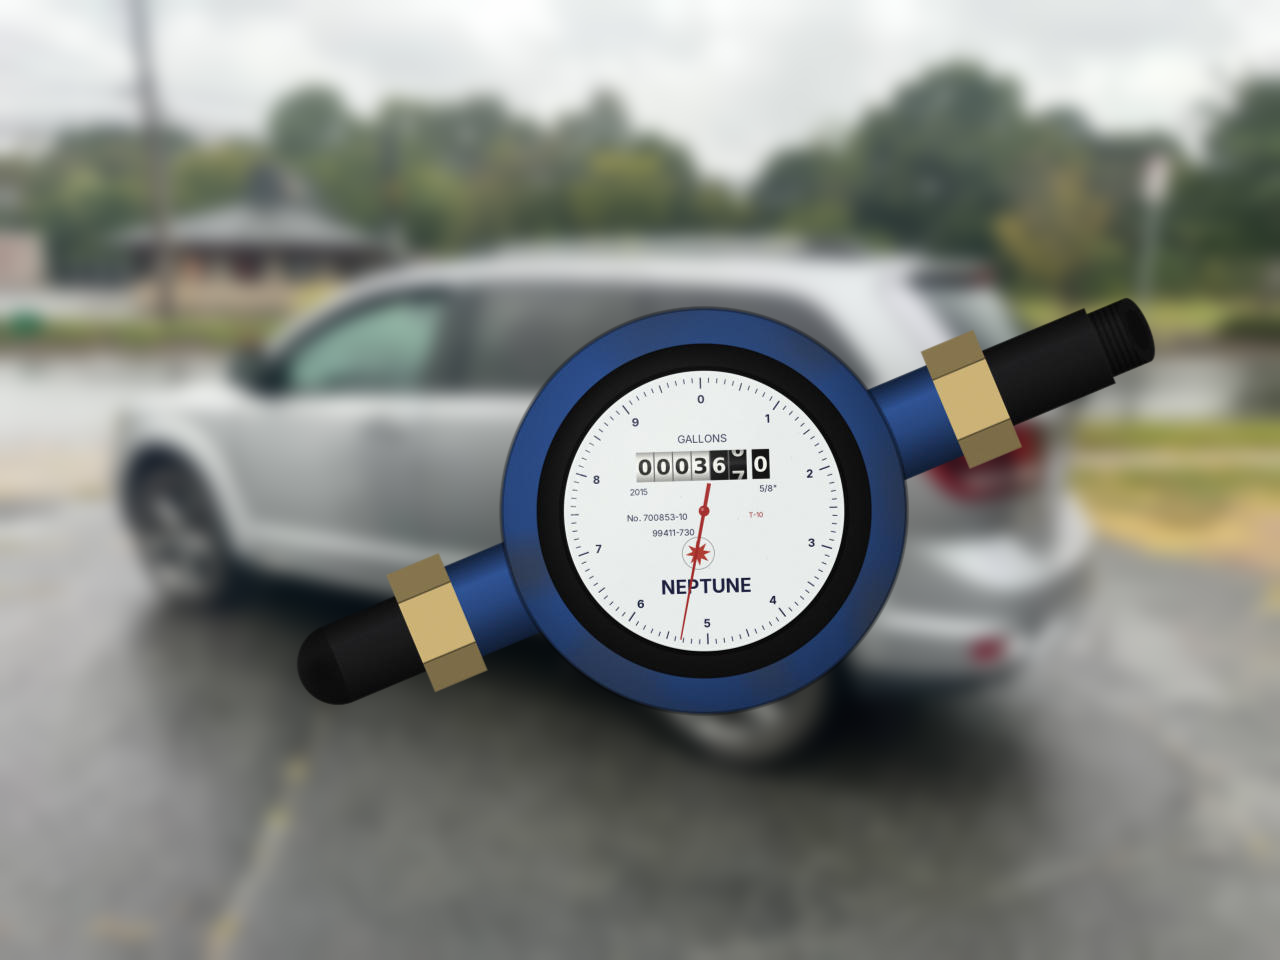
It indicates 3665.3 gal
